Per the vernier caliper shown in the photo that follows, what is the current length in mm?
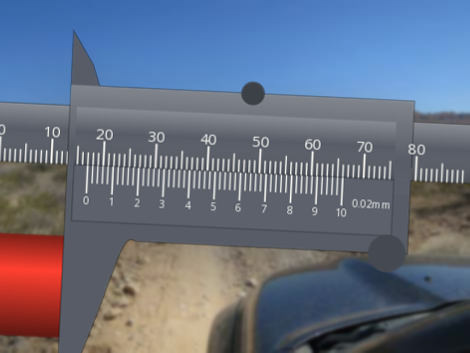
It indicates 17.0 mm
